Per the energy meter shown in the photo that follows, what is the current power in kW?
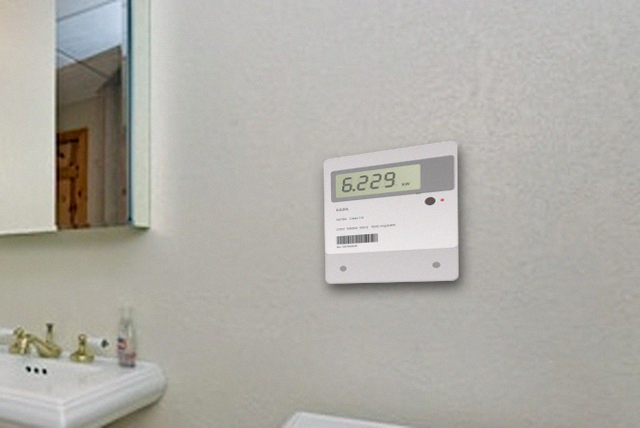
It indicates 6.229 kW
